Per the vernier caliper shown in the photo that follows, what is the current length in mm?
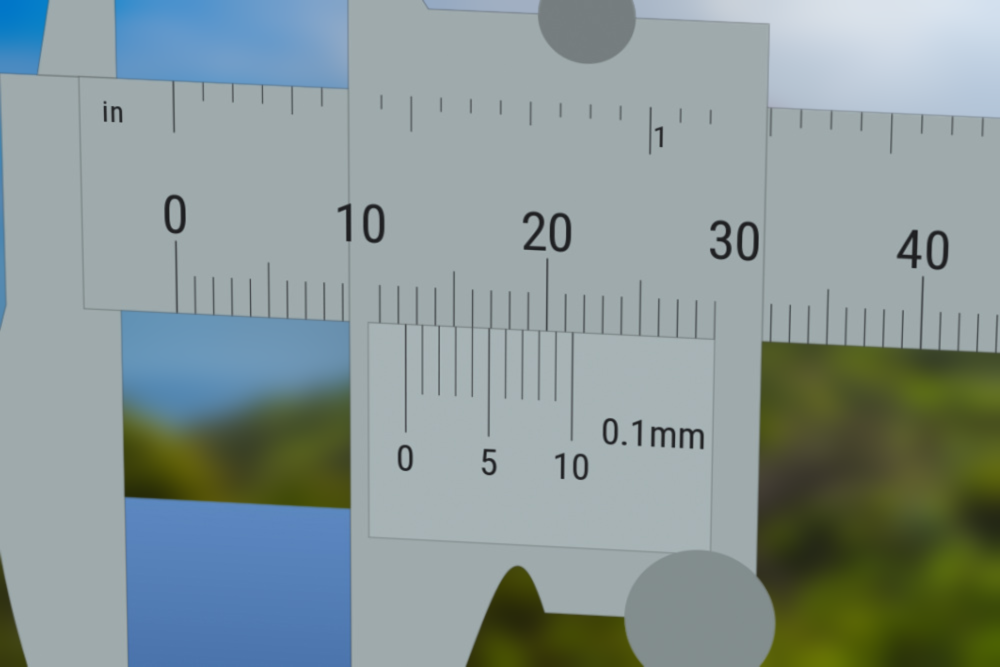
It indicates 12.4 mm
